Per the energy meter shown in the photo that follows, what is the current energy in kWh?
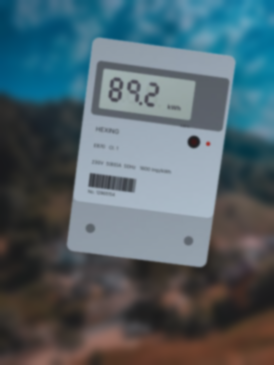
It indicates 89.2 kWh
